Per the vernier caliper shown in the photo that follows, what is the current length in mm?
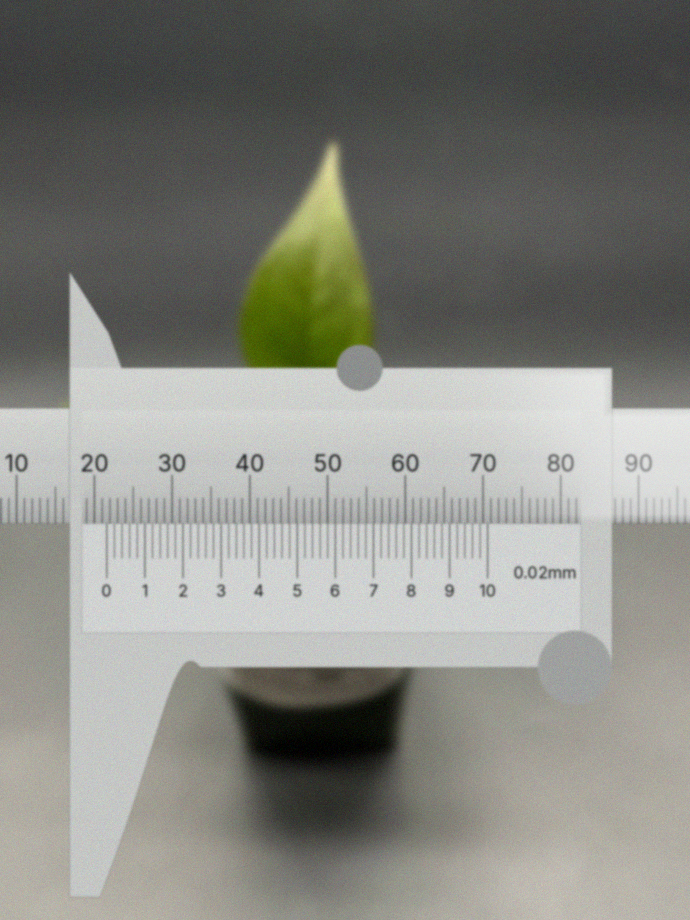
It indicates 21.6 mm
